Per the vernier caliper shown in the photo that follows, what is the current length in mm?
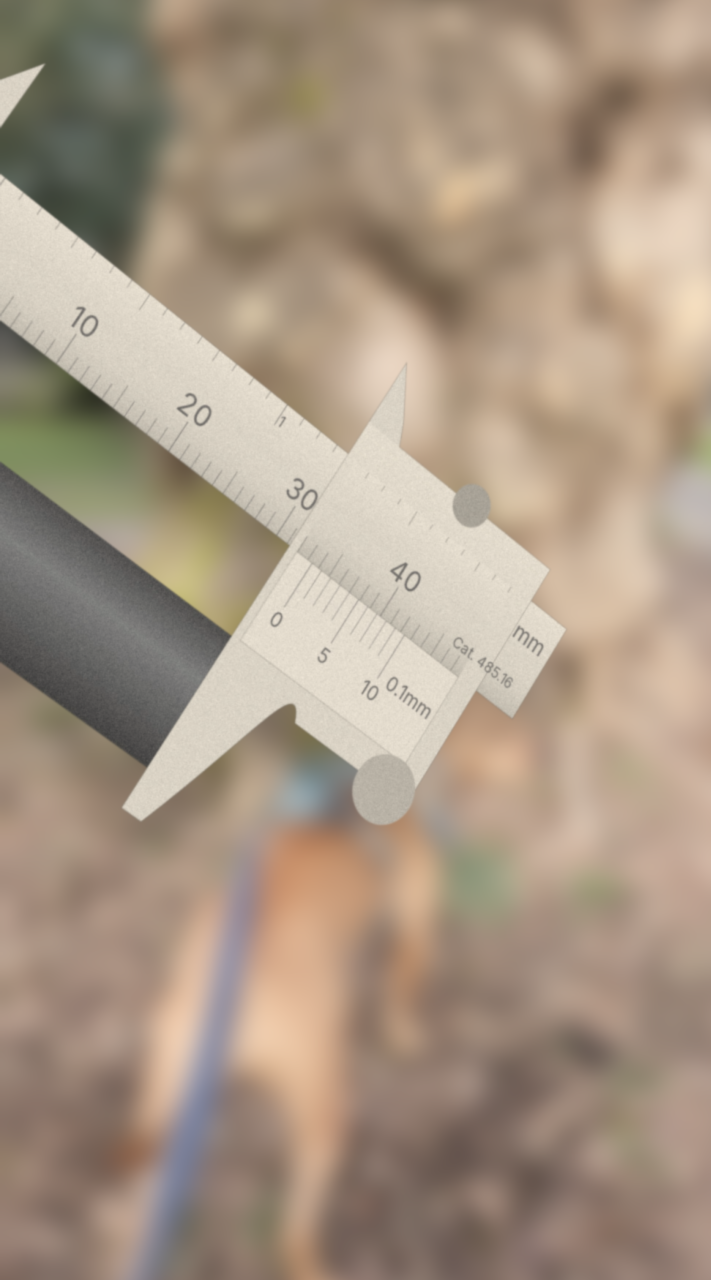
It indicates 33.4 mm
